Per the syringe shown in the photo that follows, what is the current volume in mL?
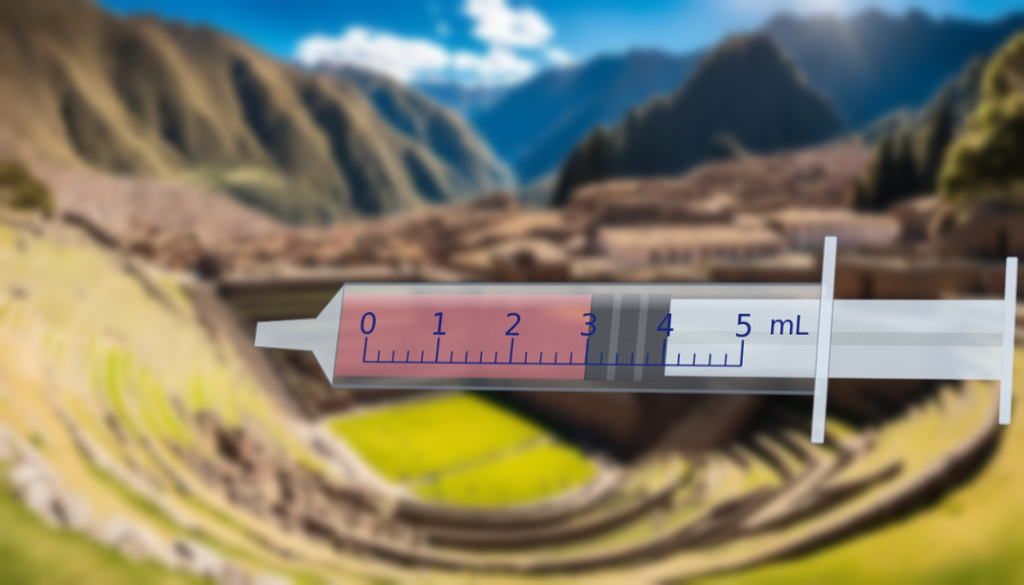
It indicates 3 mL
